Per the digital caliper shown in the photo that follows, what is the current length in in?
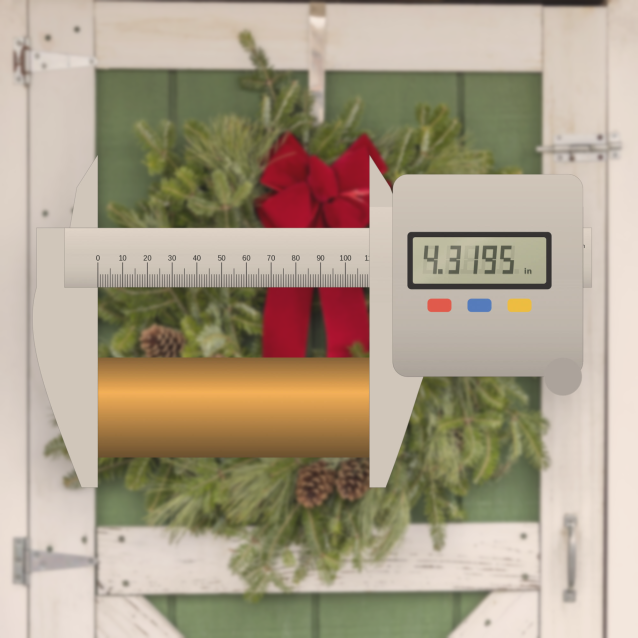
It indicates 4.3195 in
